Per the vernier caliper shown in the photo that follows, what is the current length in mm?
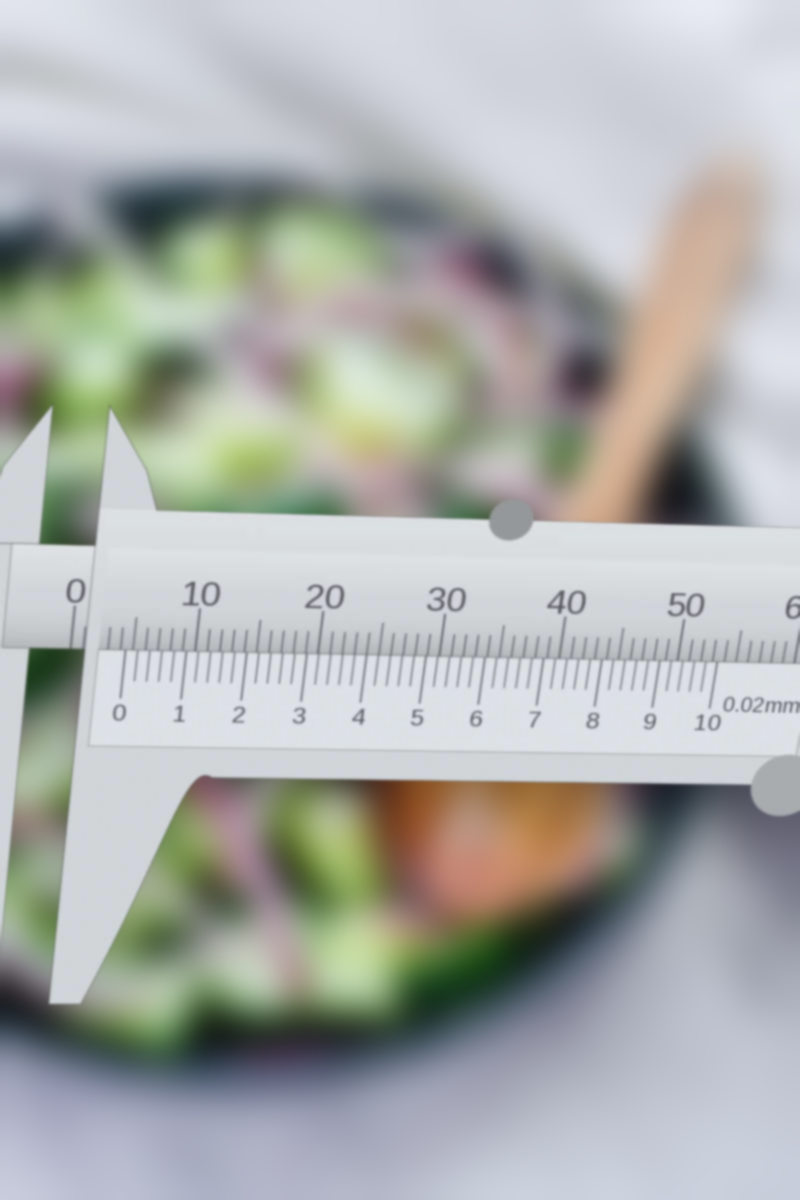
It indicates 4.4 mm
